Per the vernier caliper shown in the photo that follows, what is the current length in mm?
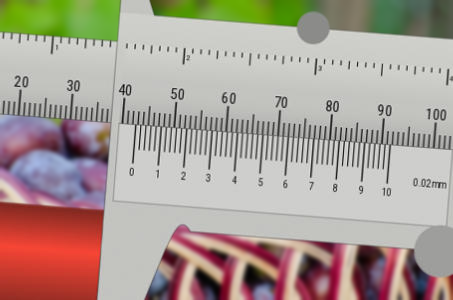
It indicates 42.6 mm
